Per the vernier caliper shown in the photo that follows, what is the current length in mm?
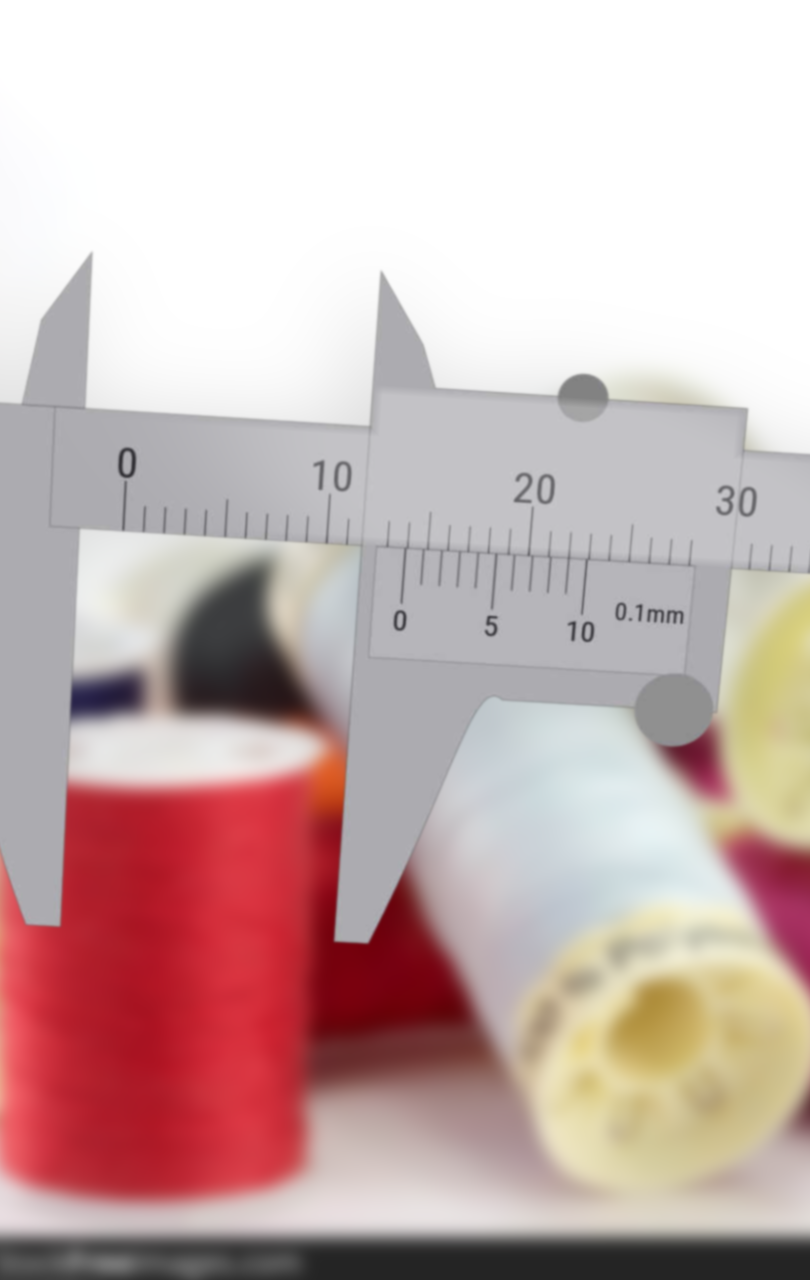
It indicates 13.9 mm
